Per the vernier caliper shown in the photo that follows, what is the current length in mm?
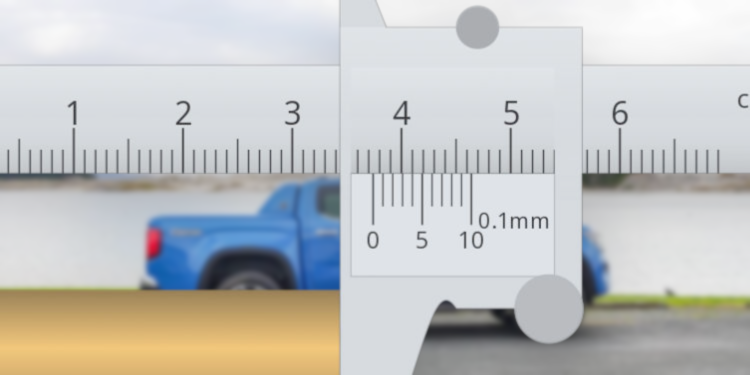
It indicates 37.4 mm
